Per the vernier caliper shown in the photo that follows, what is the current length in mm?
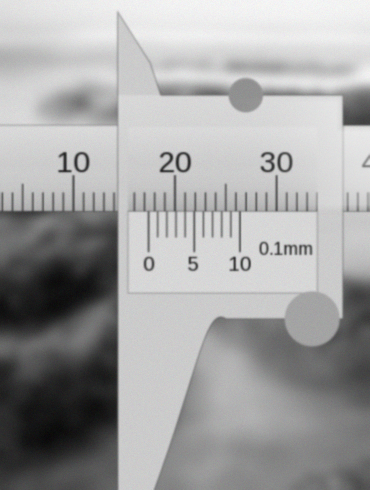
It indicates 17.4 mm
